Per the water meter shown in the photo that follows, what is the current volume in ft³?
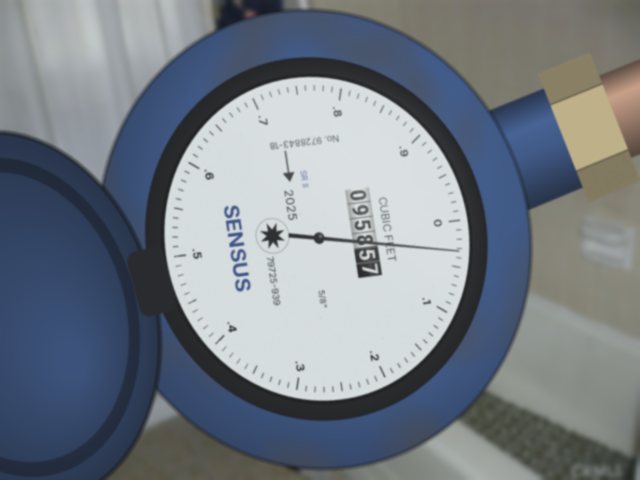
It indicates 95857.03 ft³
